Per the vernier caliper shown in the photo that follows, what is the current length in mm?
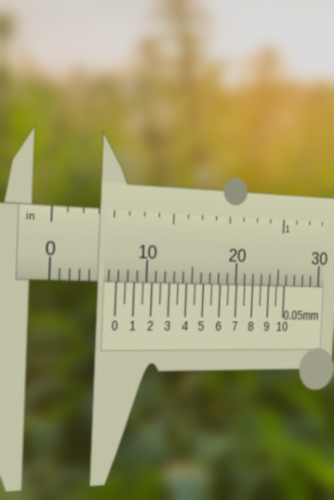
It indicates 6.8 mm
